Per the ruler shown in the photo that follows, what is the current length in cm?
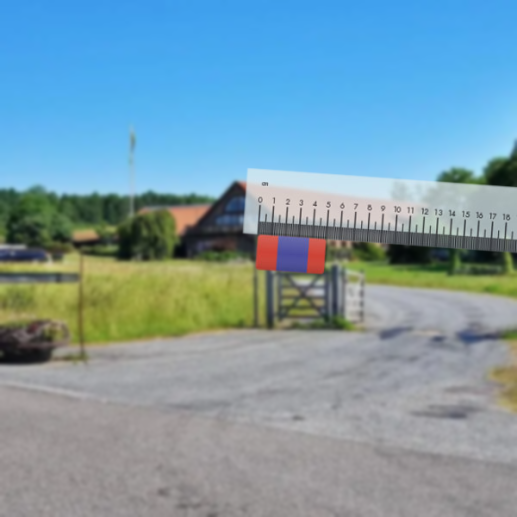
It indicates 5 cm
